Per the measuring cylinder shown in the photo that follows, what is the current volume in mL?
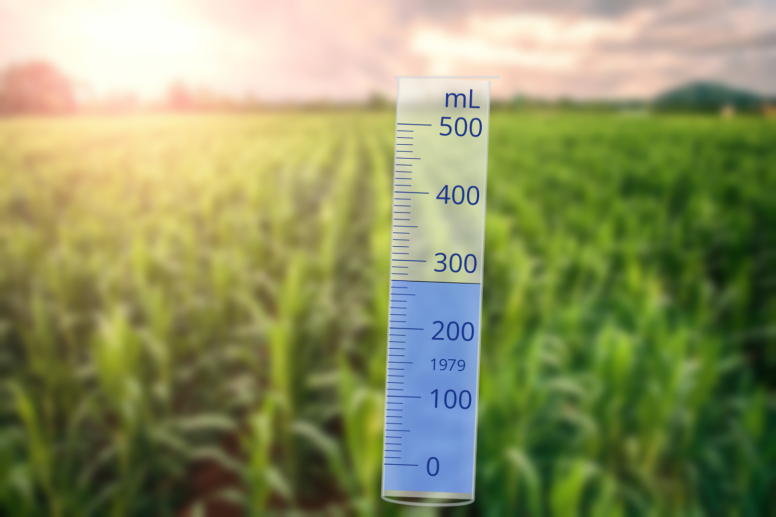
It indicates 270 mL
